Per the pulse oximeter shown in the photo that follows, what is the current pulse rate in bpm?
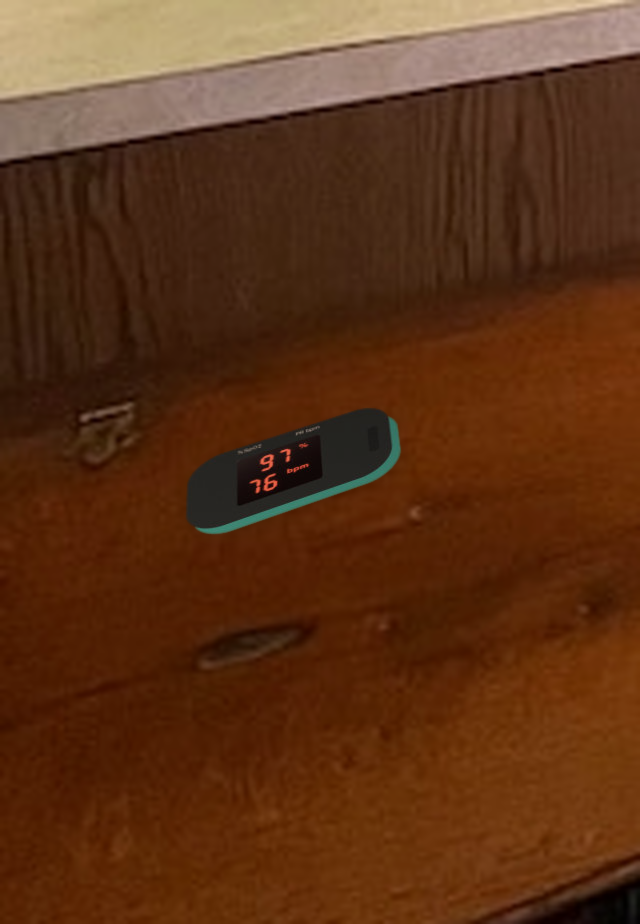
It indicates 76 bpm
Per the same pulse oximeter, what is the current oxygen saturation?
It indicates 97 %
